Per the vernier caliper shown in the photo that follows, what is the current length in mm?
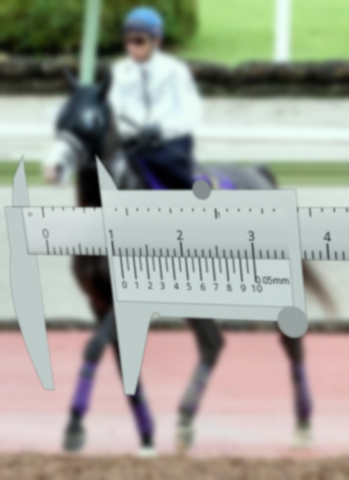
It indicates 11.0 mm
